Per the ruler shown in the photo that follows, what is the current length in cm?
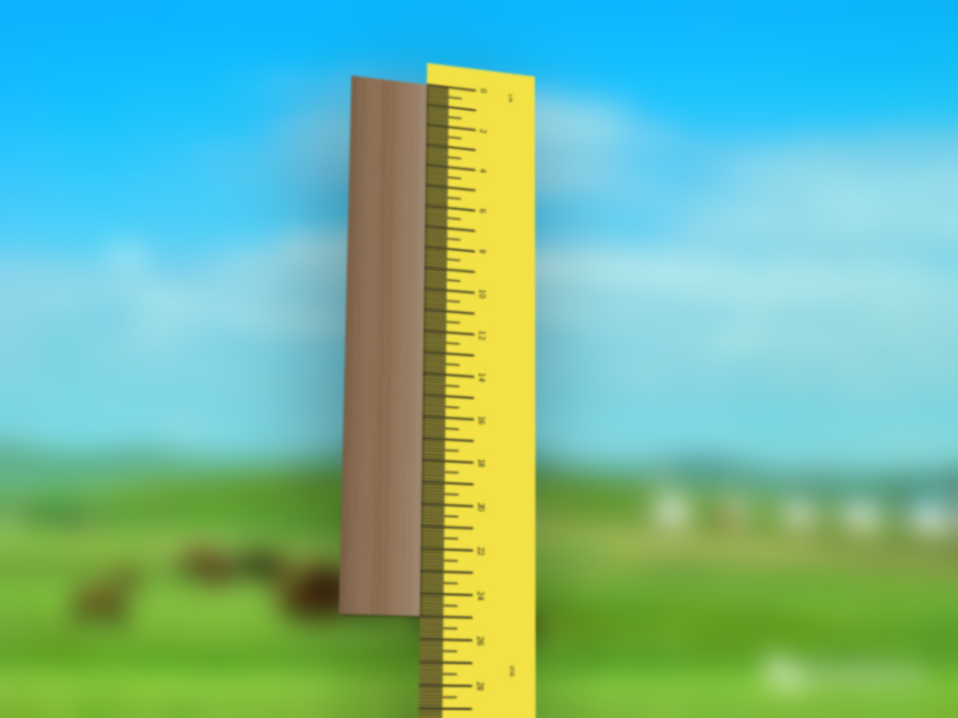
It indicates 25 cm
